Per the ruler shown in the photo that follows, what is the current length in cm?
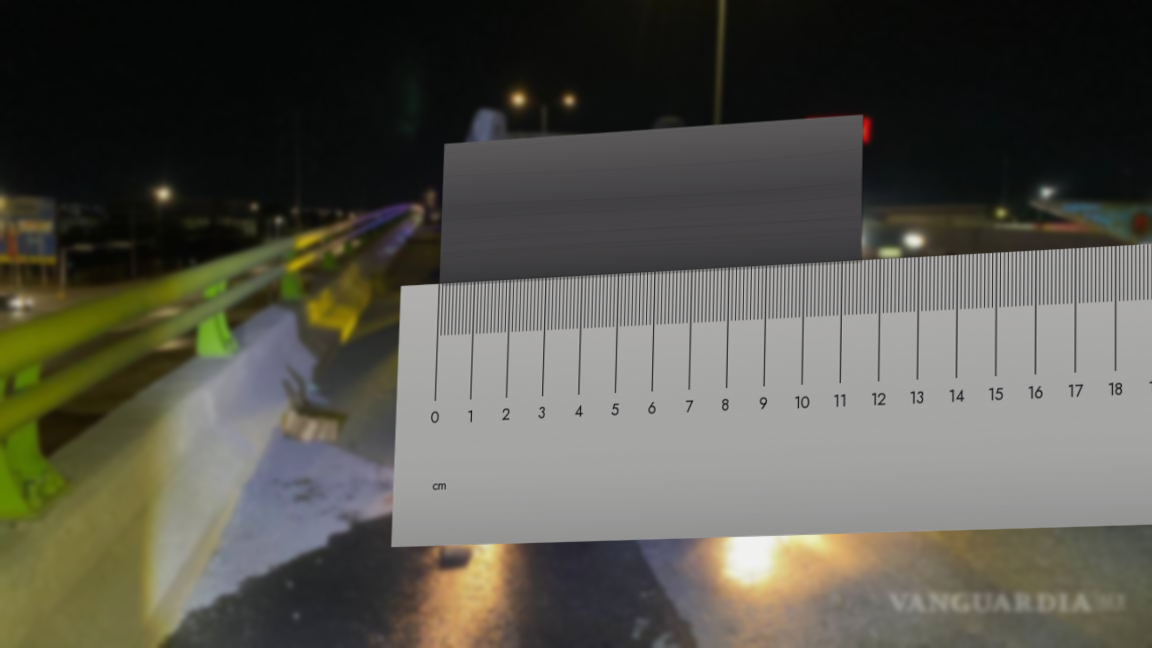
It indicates 11.5 cm
